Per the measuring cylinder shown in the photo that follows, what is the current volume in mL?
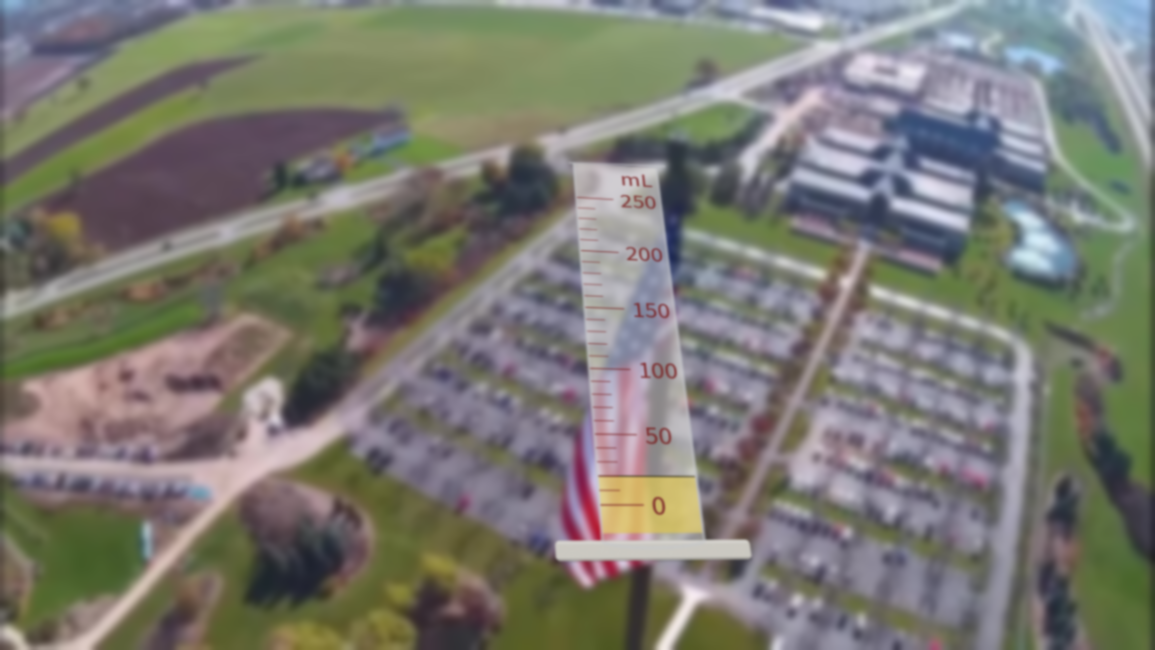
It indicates 20 mL
